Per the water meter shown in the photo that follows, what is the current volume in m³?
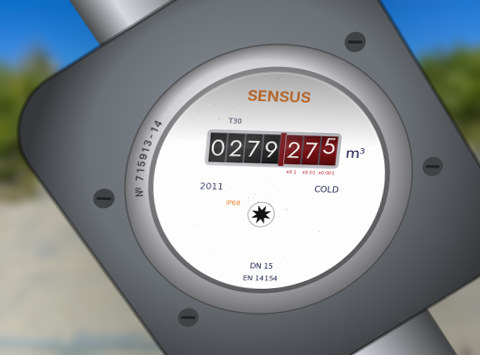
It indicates 279.275 m³
